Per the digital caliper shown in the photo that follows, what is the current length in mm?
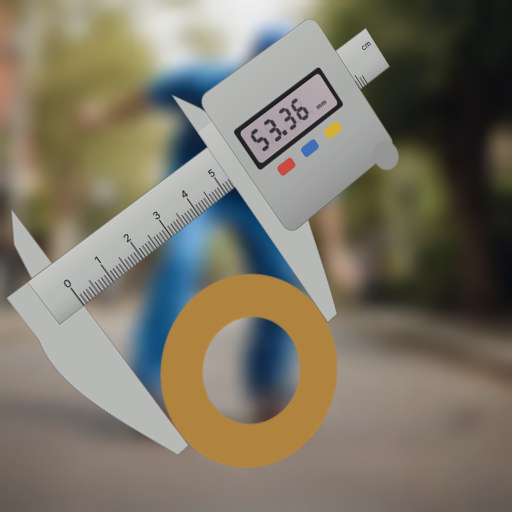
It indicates 53.36 mm
